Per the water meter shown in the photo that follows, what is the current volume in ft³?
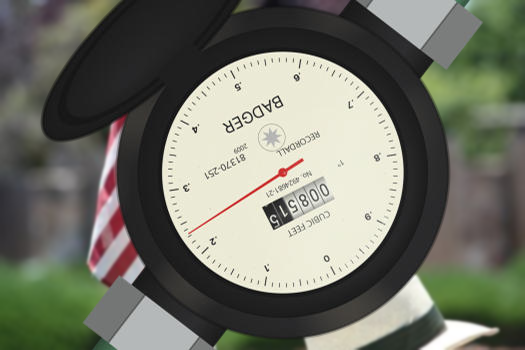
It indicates 8515.23 ft³
